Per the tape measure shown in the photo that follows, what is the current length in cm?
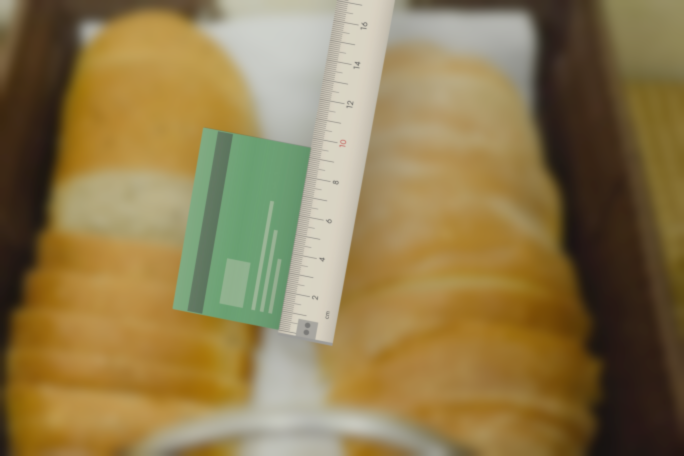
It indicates 9.5 cm
